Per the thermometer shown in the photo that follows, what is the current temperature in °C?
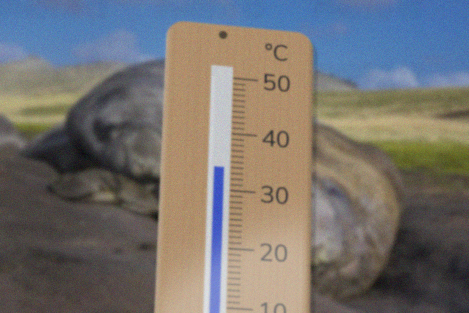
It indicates 34 °C
